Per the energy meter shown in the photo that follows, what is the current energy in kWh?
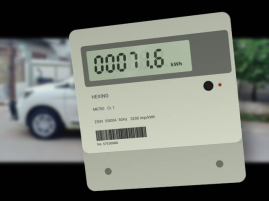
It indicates 71.6 kWh
